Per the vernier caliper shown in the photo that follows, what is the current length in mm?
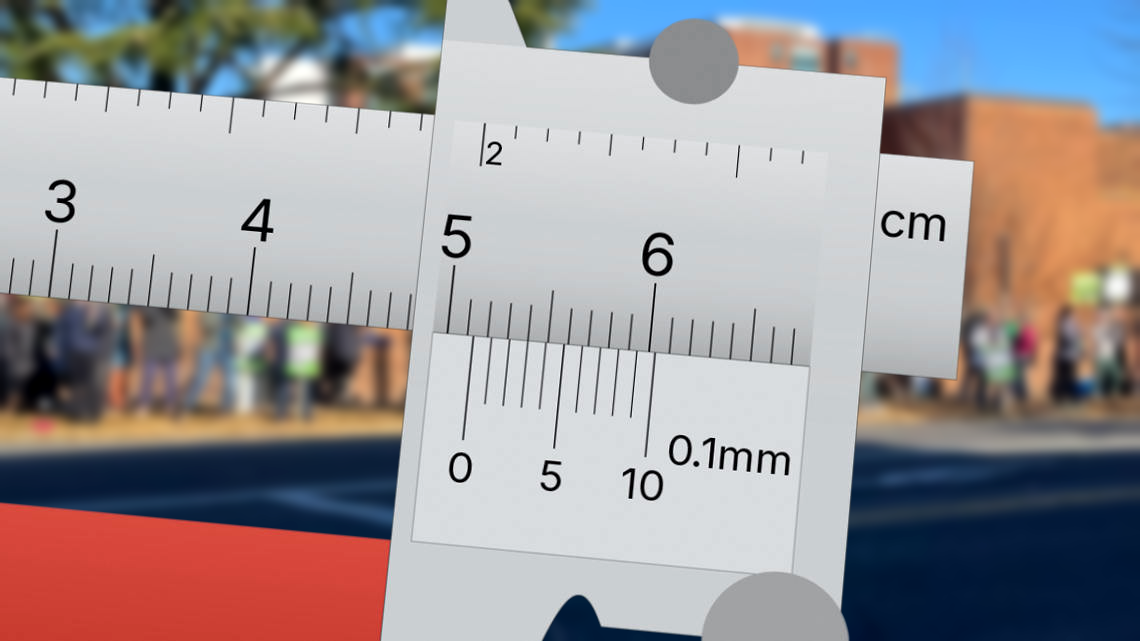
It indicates 51.3 mm
